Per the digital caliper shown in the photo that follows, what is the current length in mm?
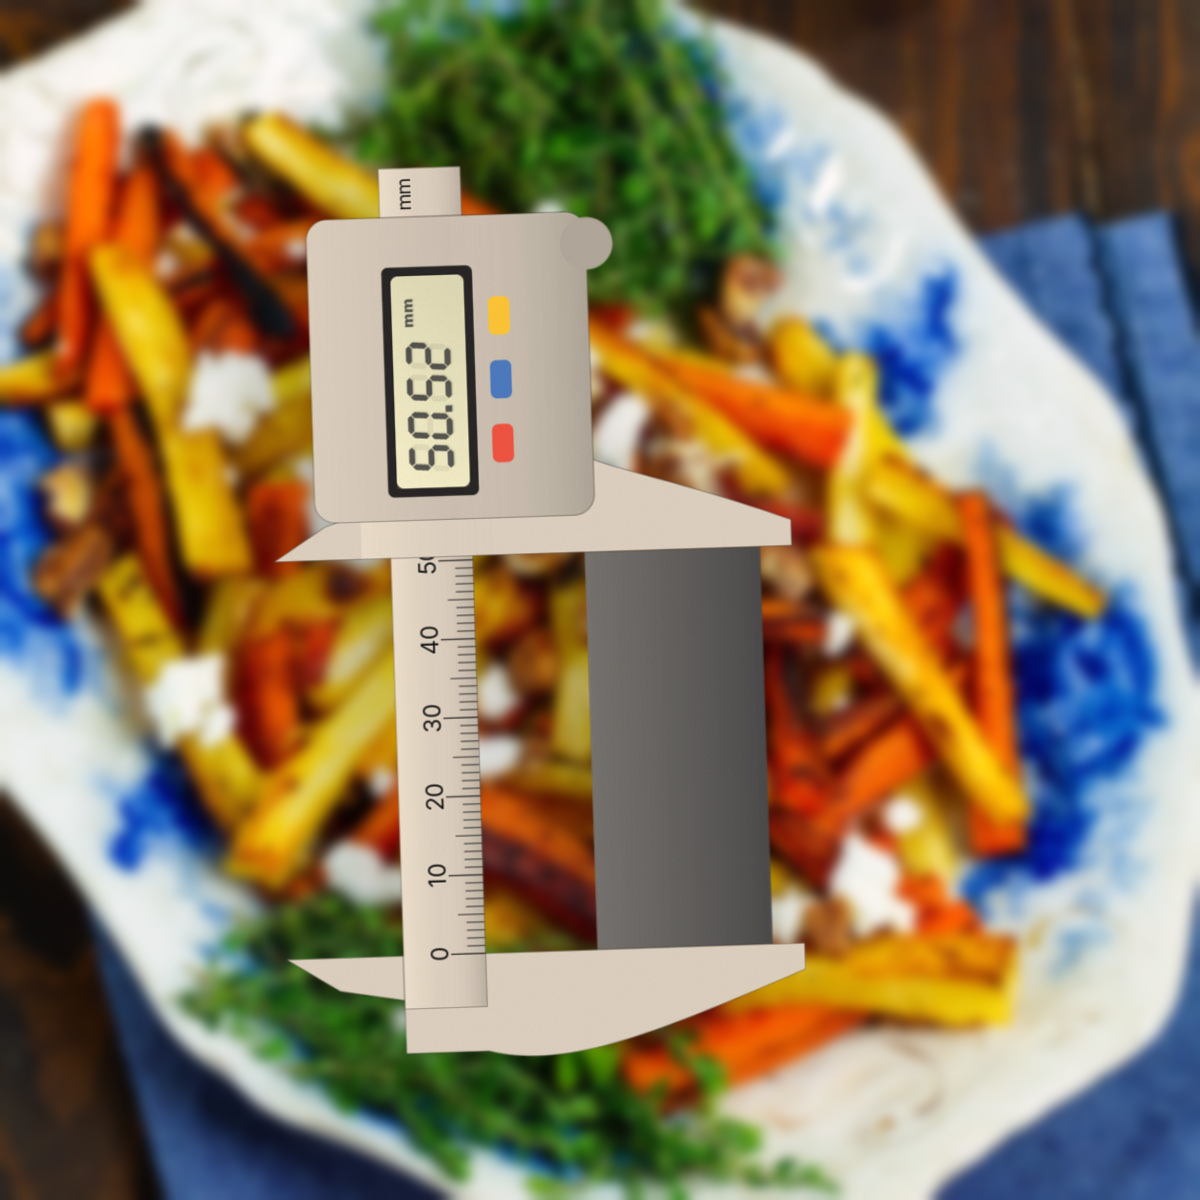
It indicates 50.52 mm
